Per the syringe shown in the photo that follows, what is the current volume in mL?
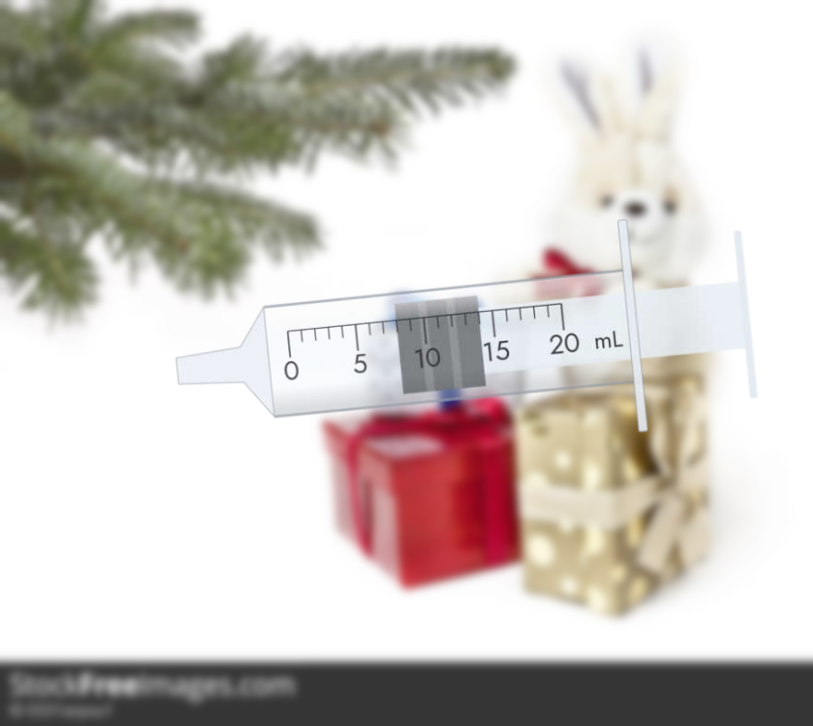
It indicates 8 mL
